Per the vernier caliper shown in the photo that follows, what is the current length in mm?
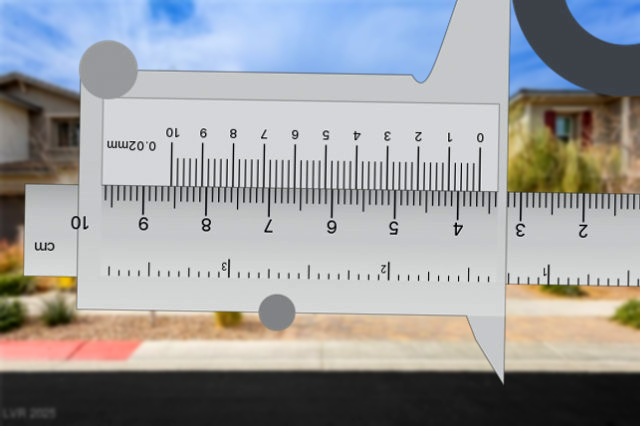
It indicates 36.6 mm
